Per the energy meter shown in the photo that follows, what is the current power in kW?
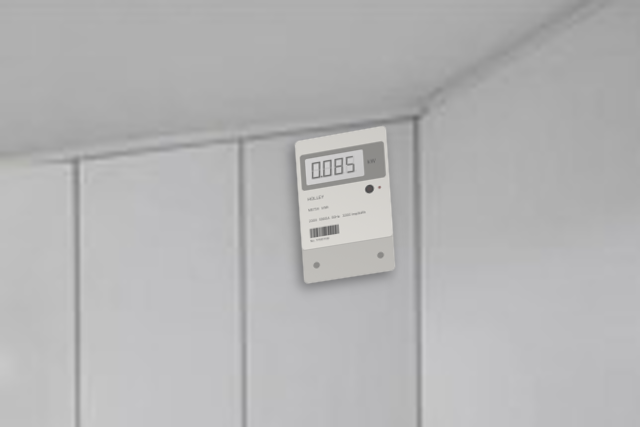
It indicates 0.085 kW
